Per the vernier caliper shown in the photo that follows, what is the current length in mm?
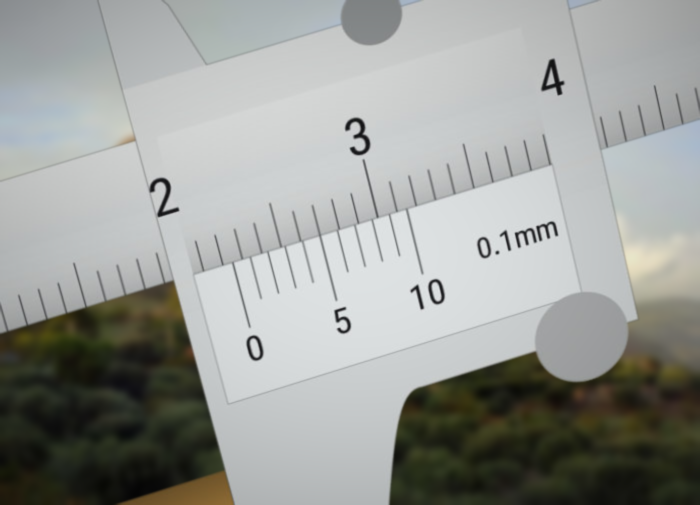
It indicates 22.5 mm
